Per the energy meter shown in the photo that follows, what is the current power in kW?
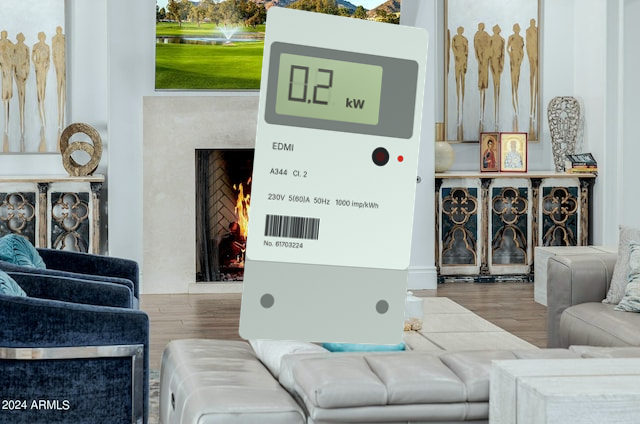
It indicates 0.2 kW
